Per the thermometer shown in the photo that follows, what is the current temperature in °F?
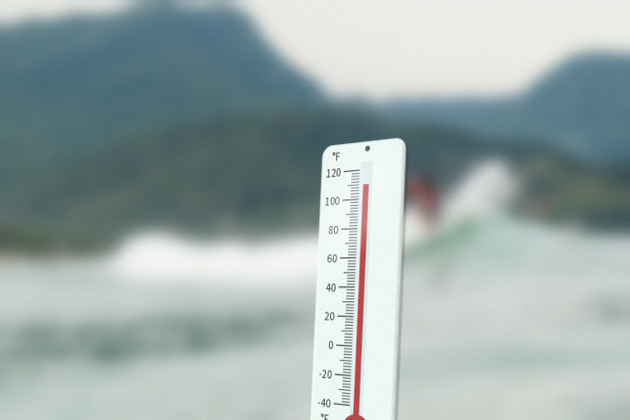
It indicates 110 °F
